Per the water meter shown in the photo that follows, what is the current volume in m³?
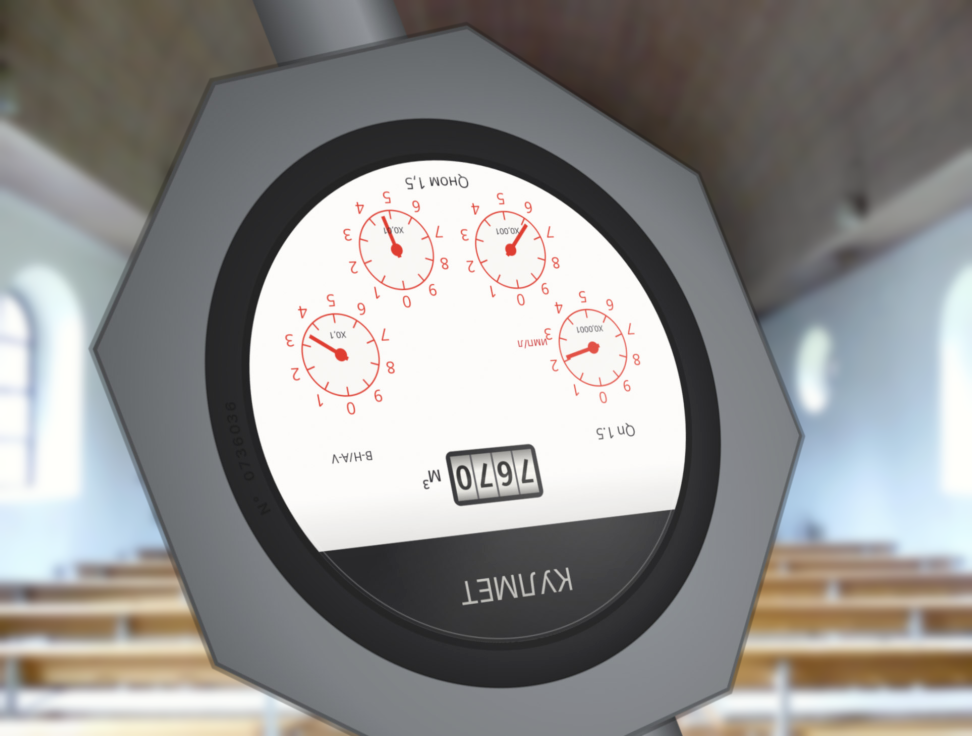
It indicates 7670.3462 m³
